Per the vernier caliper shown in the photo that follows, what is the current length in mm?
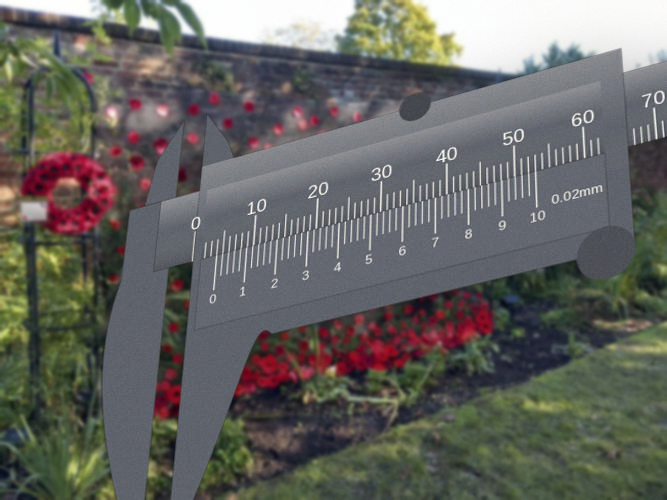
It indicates 4.0 mm
